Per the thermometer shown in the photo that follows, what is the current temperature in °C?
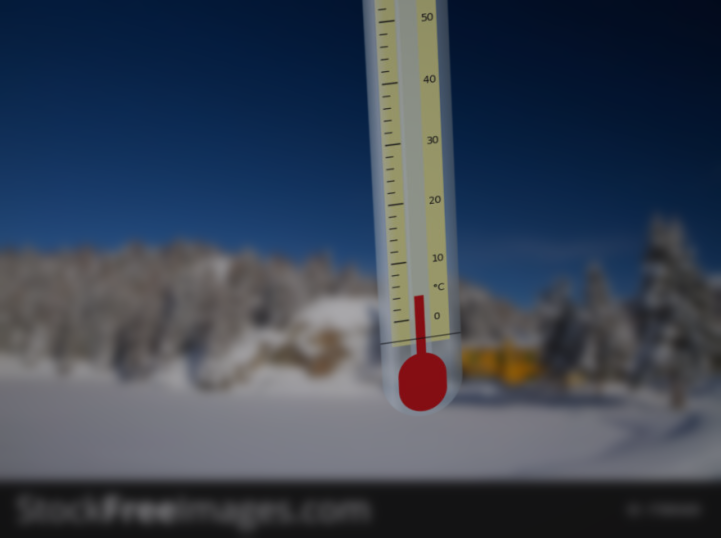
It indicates 4 °C
